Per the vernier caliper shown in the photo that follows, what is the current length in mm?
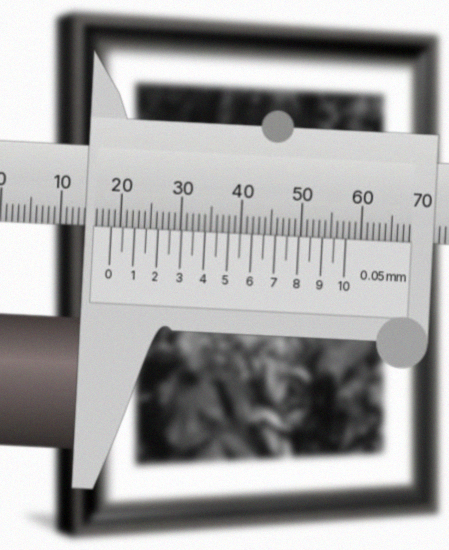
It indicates 18.5 mm
